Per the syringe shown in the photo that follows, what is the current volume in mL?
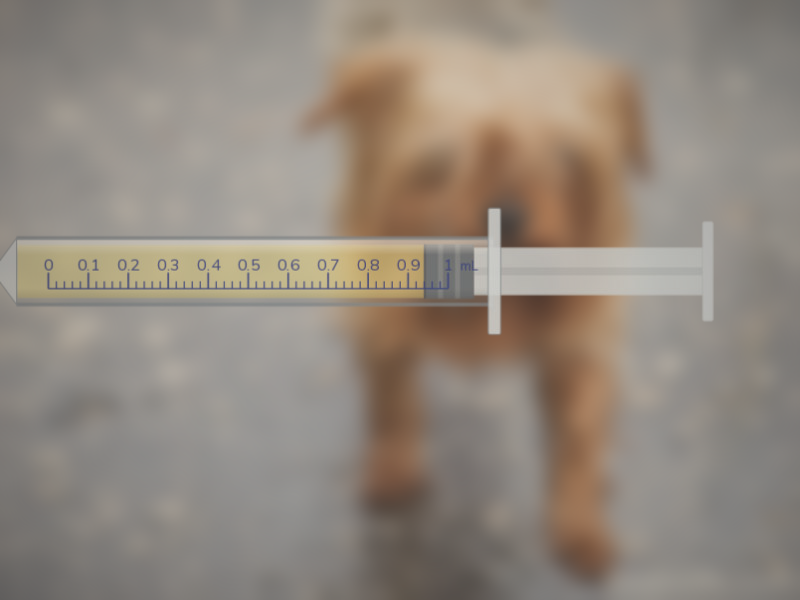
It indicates 0.94 mL
